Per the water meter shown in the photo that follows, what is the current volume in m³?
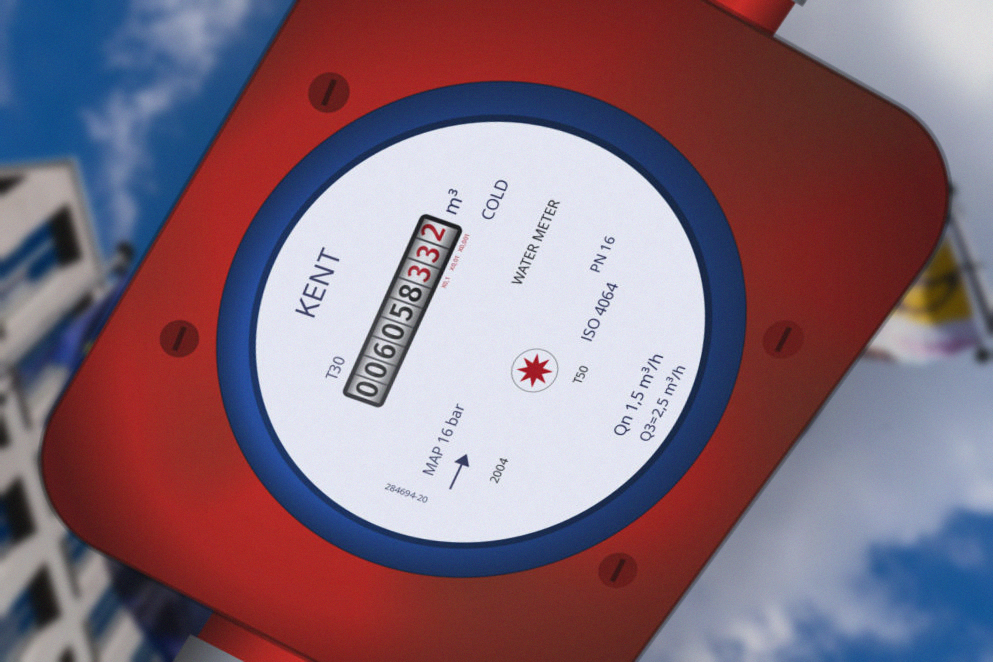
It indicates 6058.332 m³
